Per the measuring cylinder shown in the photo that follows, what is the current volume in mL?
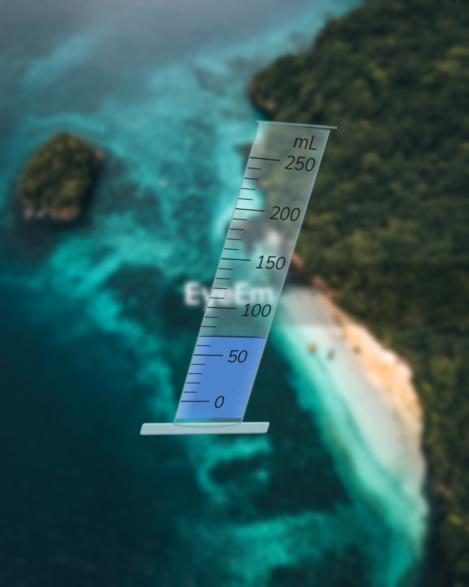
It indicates 70 mL
